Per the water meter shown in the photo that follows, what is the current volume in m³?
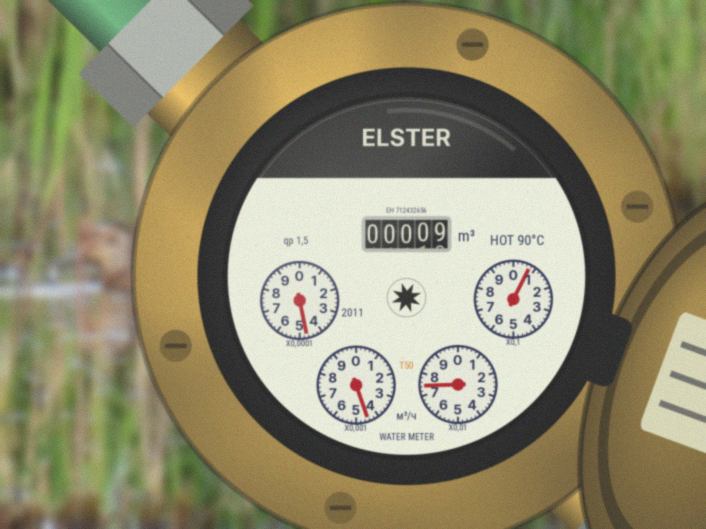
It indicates 9.0744 m³
